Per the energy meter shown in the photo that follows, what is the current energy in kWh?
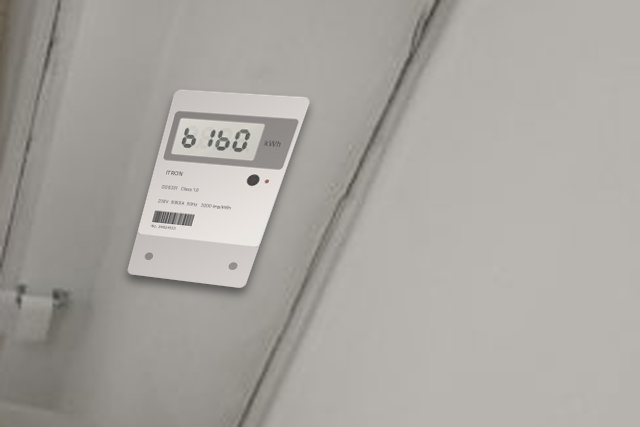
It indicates 6160 kWh
